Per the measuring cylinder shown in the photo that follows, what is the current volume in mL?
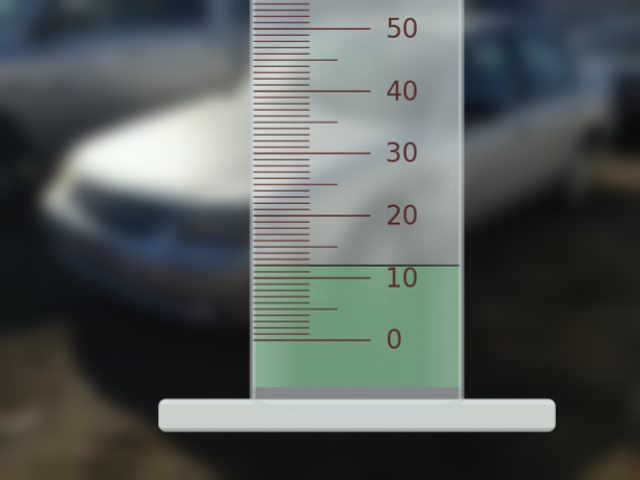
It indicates 12 mL
